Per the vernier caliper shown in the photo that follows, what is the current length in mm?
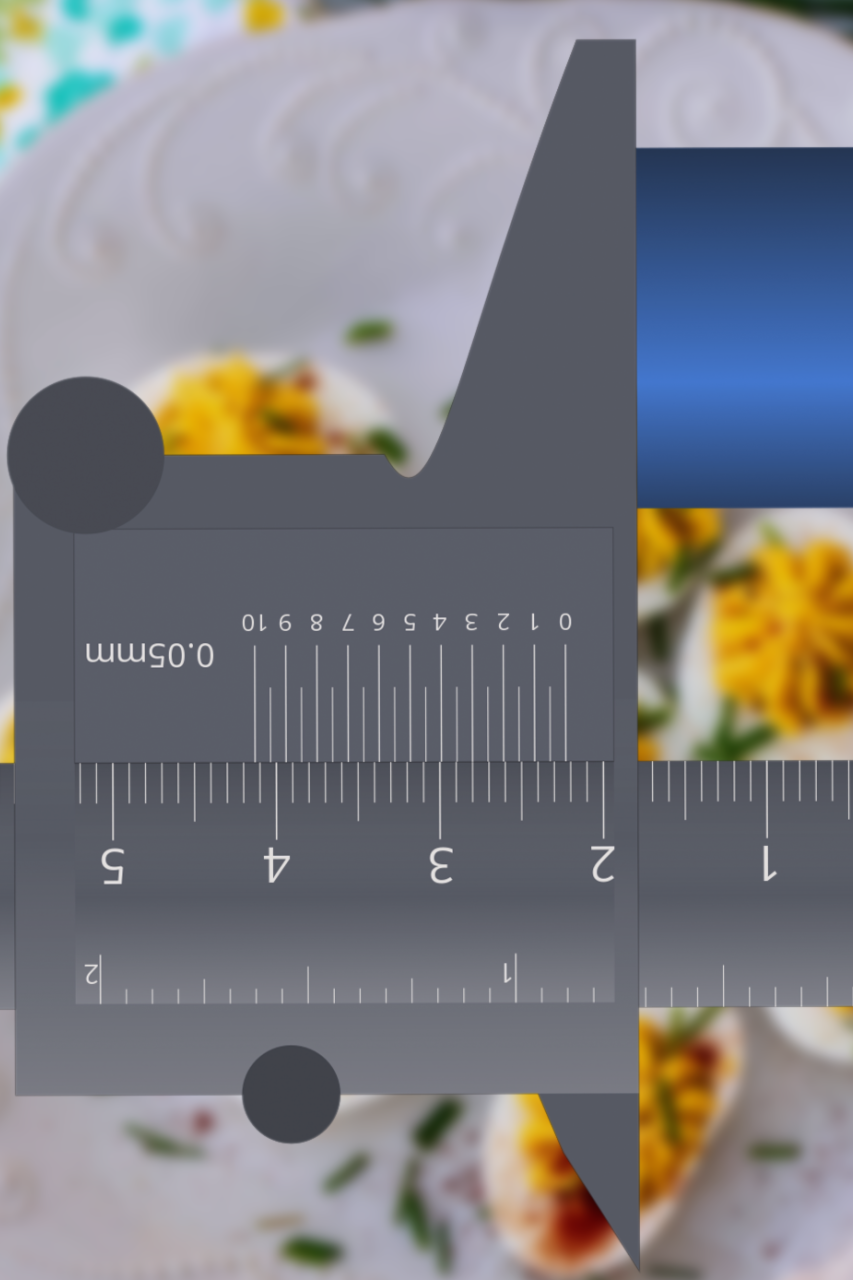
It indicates 22.3 mm
